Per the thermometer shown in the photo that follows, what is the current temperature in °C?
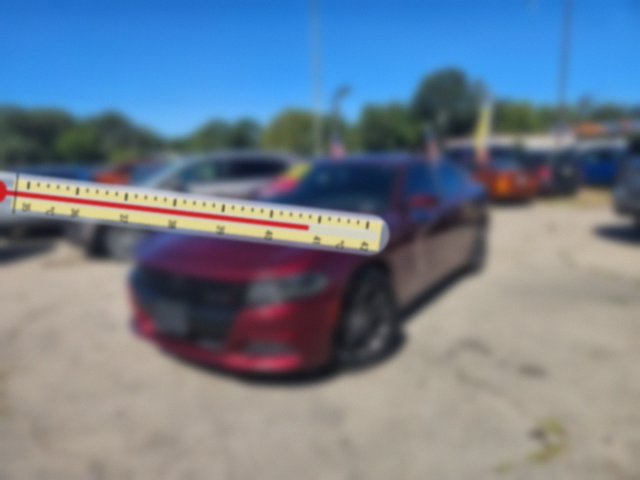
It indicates 40.8 °C
